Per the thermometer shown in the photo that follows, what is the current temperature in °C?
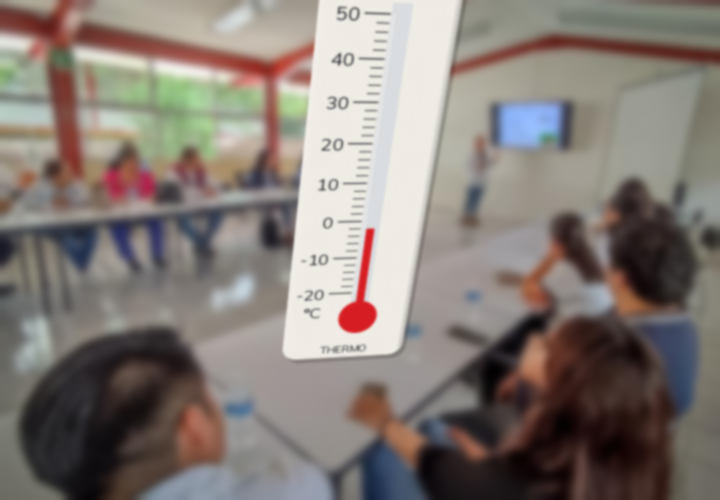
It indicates -2 °C
